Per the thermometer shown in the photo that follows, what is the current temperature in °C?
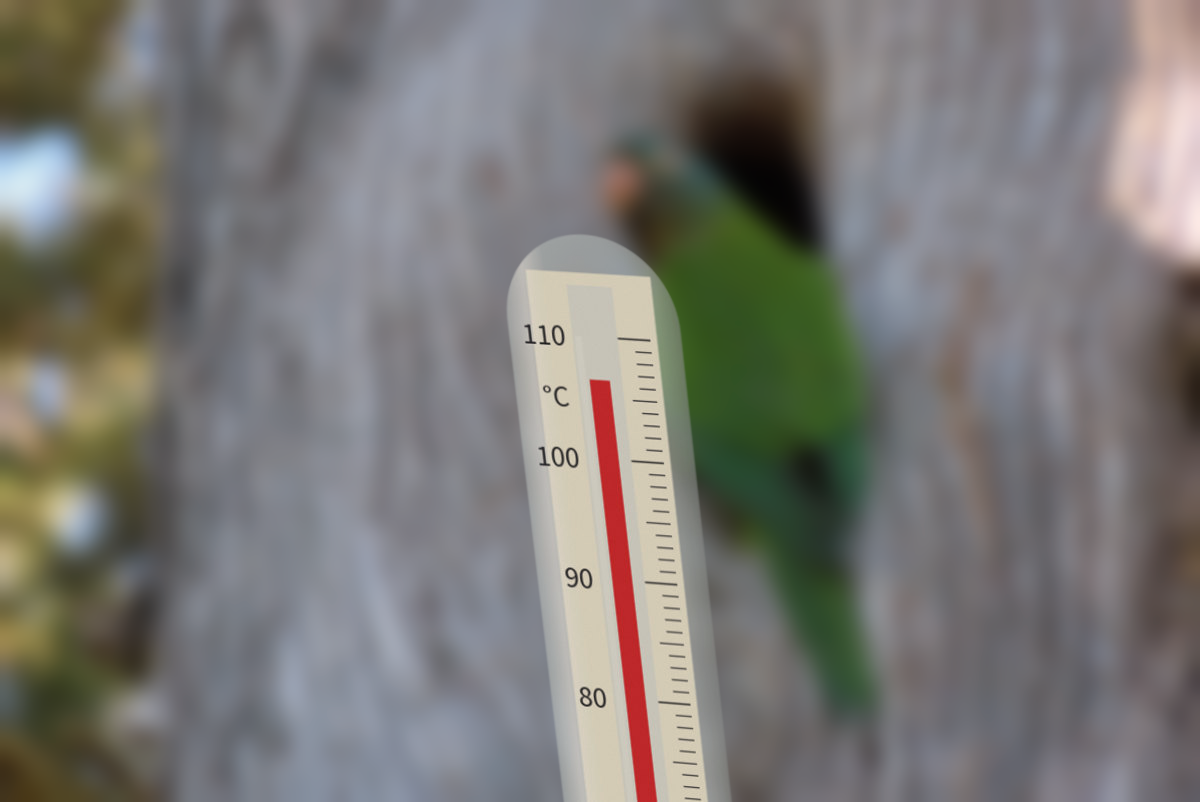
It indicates 106.5 °C
